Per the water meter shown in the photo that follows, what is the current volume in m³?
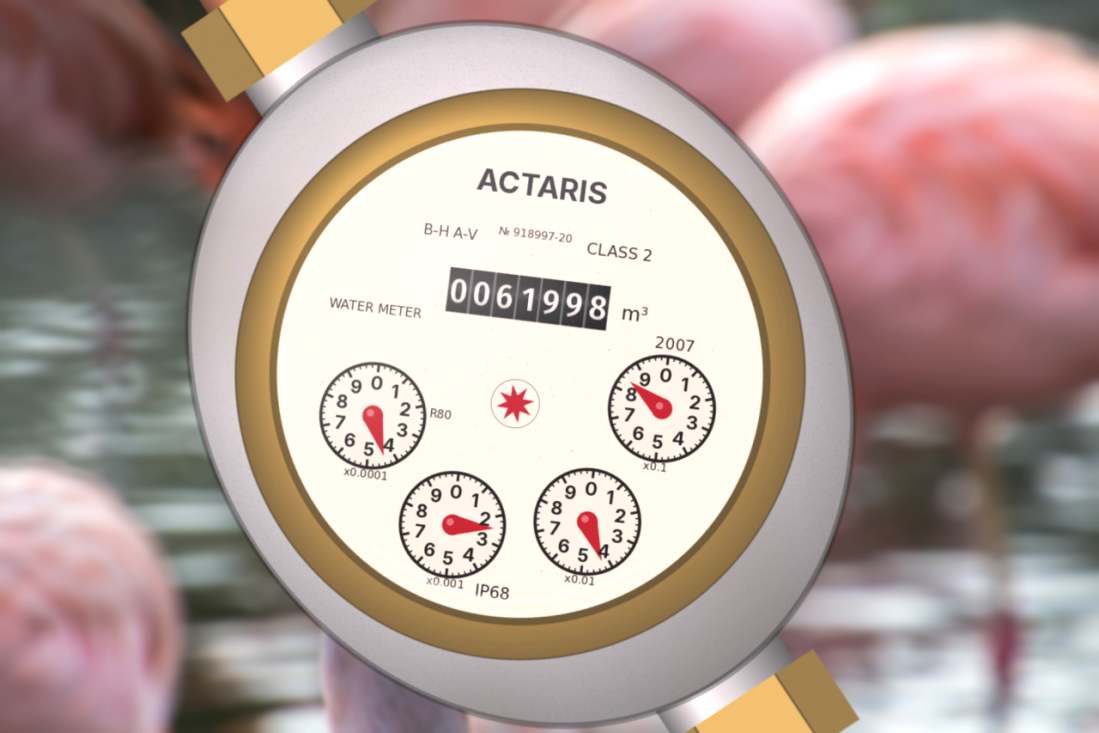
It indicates 61998.8424 m³
